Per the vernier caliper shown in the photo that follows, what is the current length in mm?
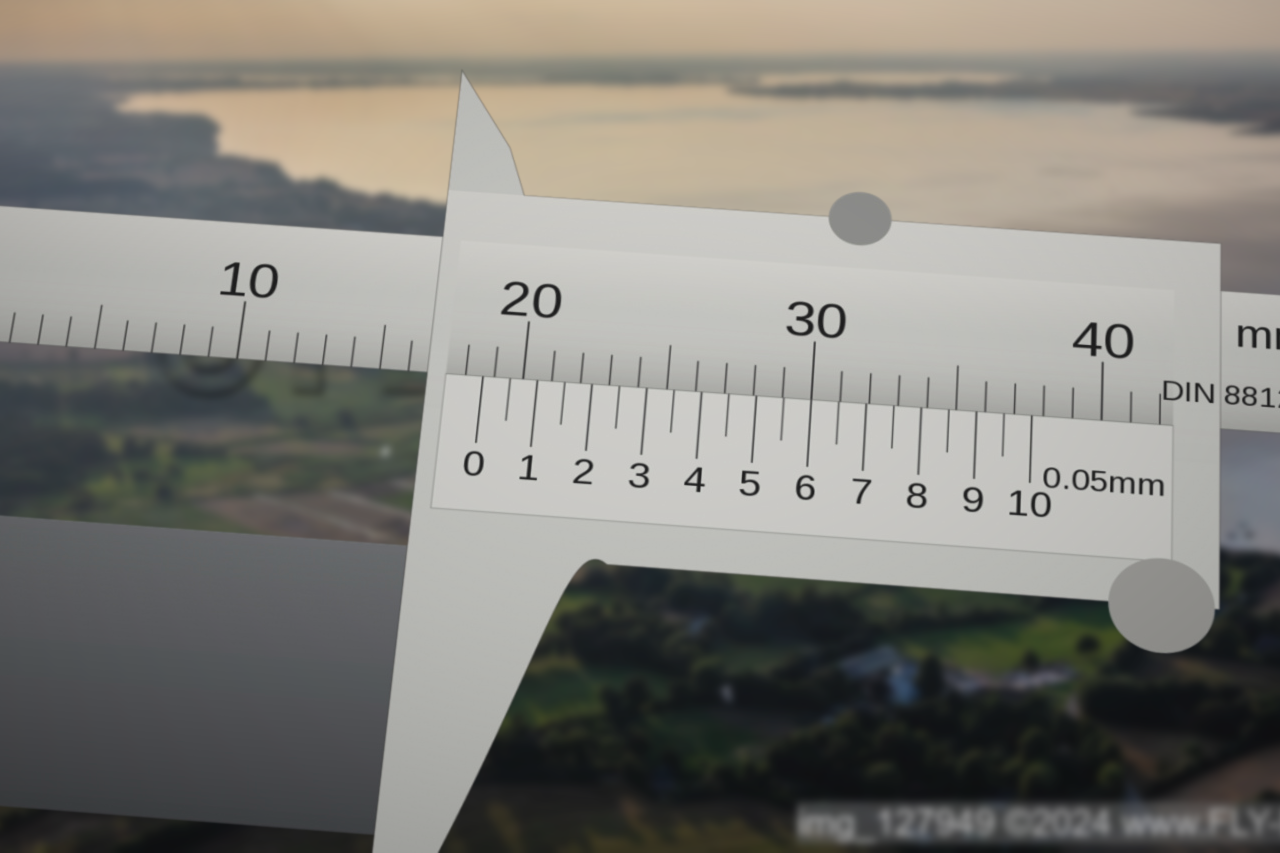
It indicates 18.60 mm
